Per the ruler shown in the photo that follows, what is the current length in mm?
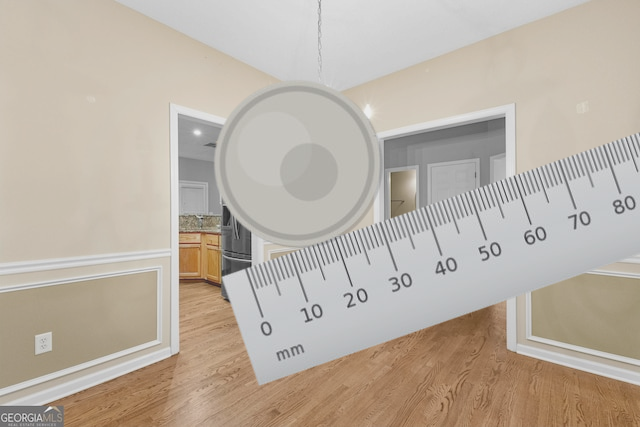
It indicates 35 mm
